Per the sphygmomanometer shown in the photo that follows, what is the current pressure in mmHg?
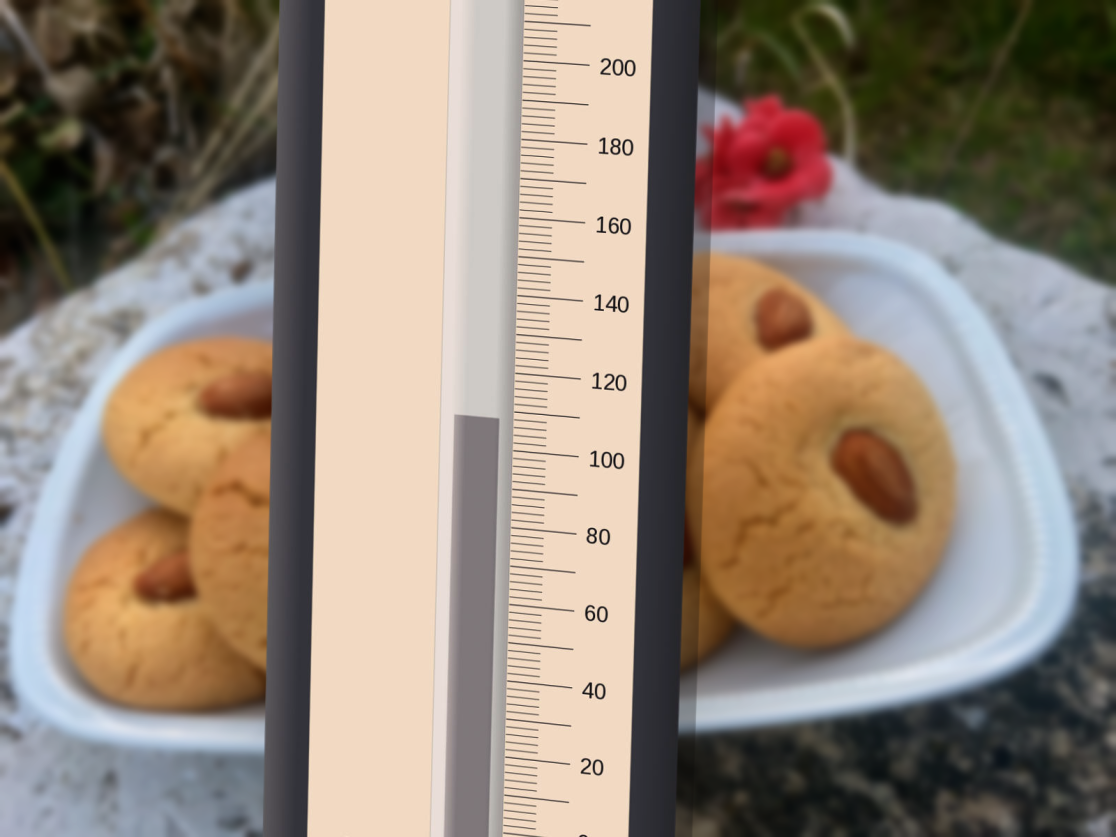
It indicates 108 mmHg
